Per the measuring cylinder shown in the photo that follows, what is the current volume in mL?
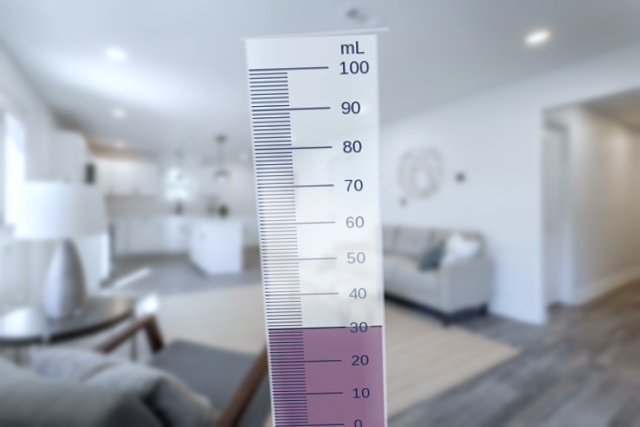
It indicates 30 mL
